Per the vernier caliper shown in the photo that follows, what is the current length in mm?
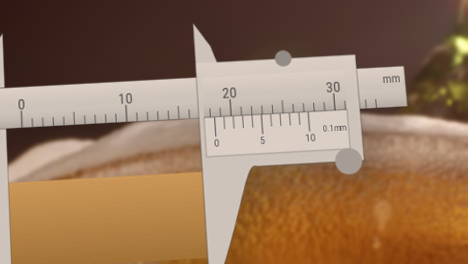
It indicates 18.4 mm
